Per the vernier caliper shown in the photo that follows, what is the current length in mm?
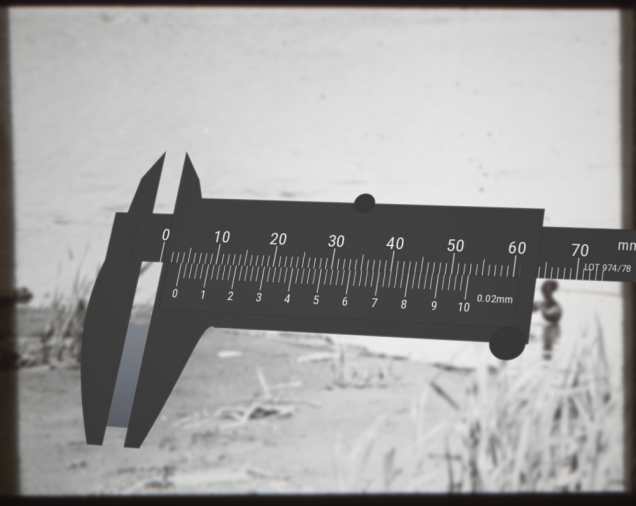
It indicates 3.8 mm
